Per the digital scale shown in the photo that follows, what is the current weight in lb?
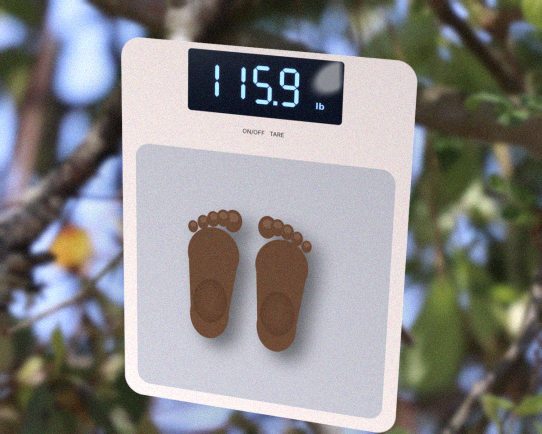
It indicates 115.9 lb
